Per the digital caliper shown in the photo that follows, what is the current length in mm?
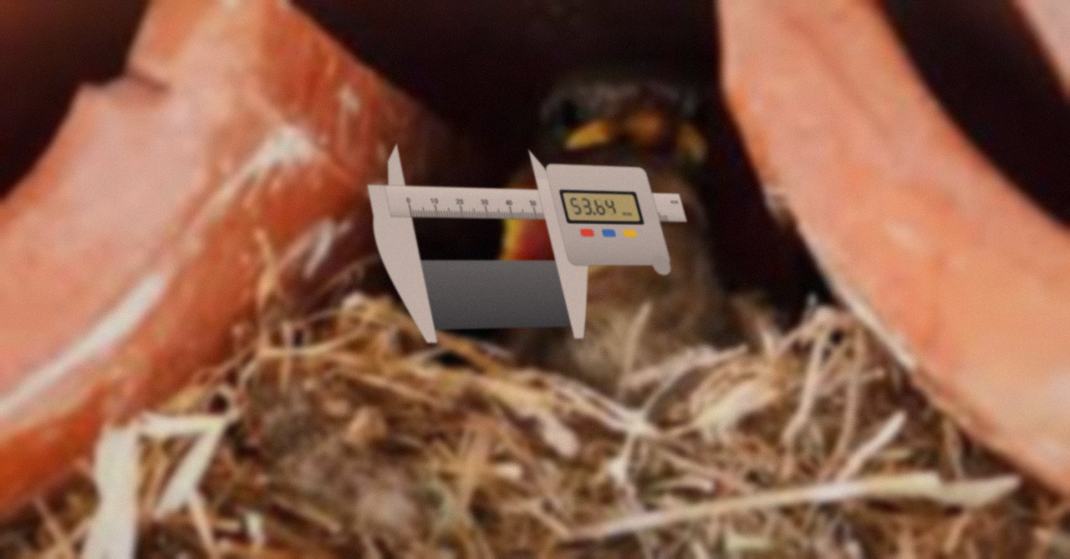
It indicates 53.64 mm
